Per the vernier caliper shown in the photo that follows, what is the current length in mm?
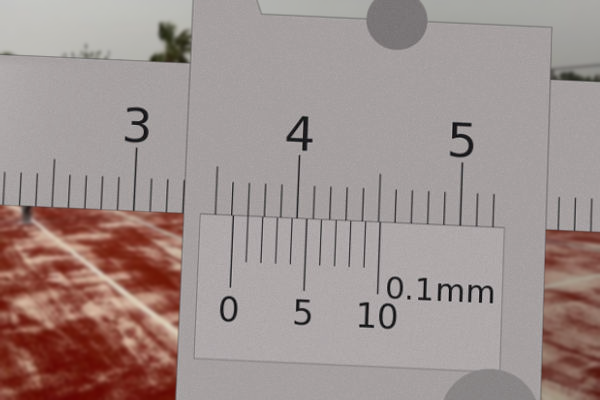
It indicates 36.1 mm
